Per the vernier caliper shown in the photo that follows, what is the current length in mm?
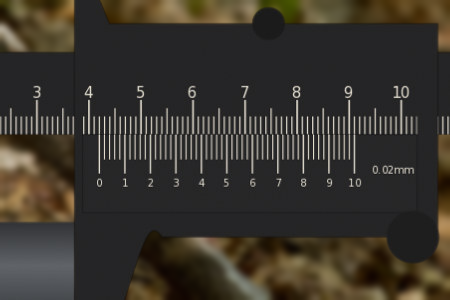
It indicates 42.0 mm
